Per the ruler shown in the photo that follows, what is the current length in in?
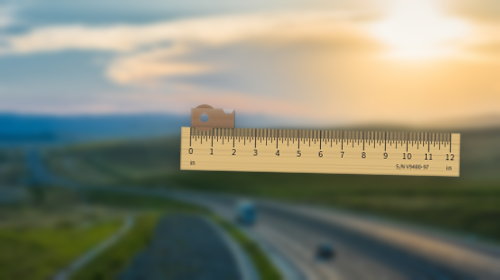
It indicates 2 in
